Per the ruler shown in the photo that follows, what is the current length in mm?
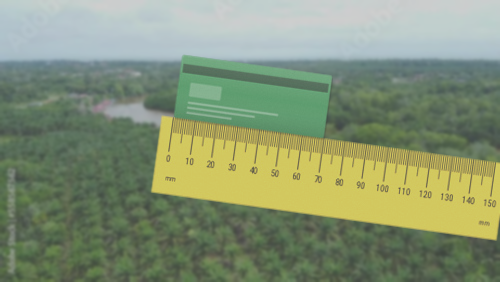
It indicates 70 mm
